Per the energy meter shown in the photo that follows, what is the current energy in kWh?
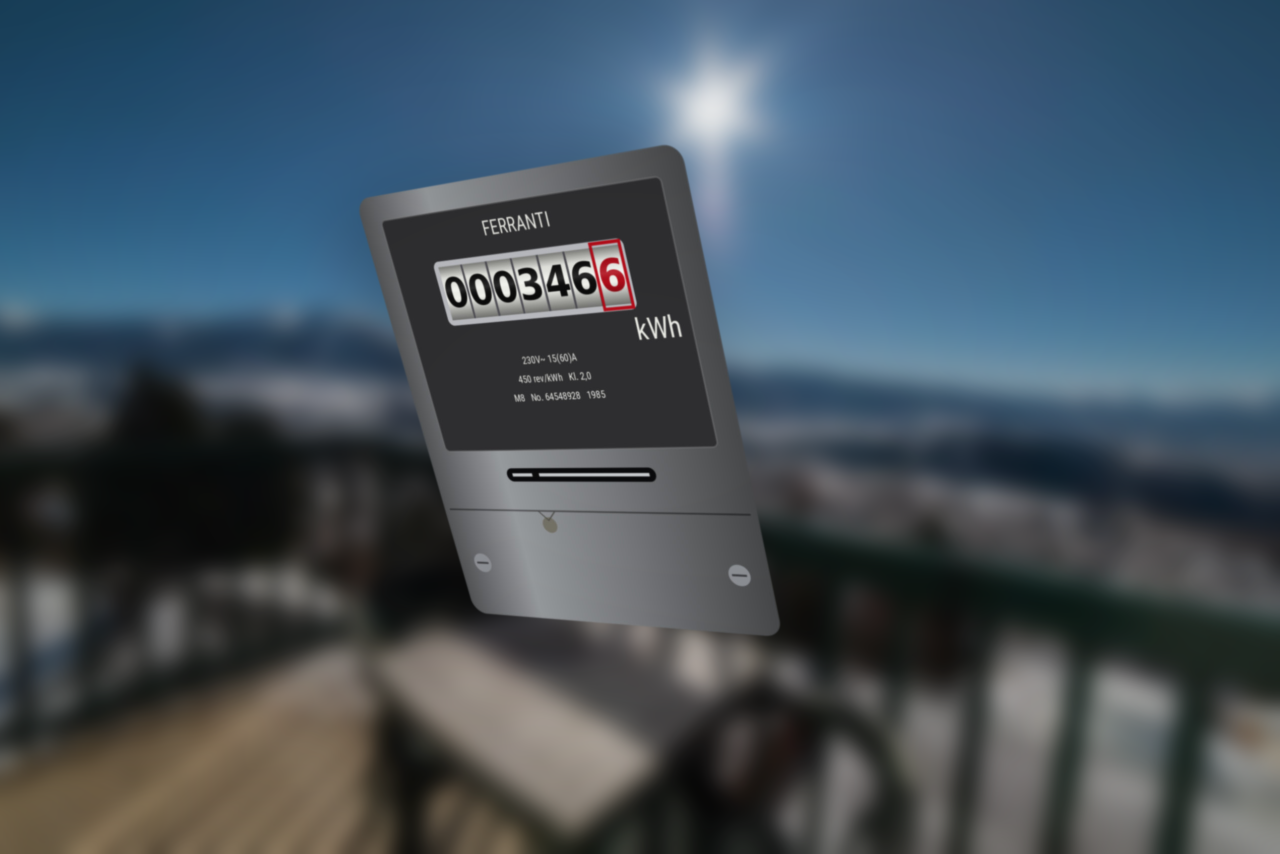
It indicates 346.6 kWh
